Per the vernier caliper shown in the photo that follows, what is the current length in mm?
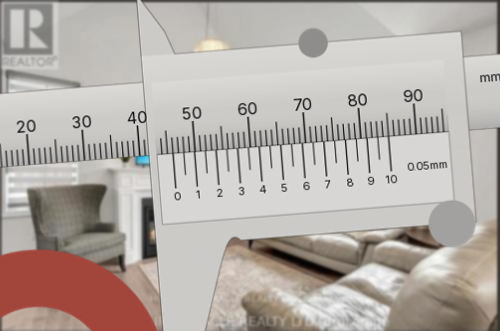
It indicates 46.0 mm
